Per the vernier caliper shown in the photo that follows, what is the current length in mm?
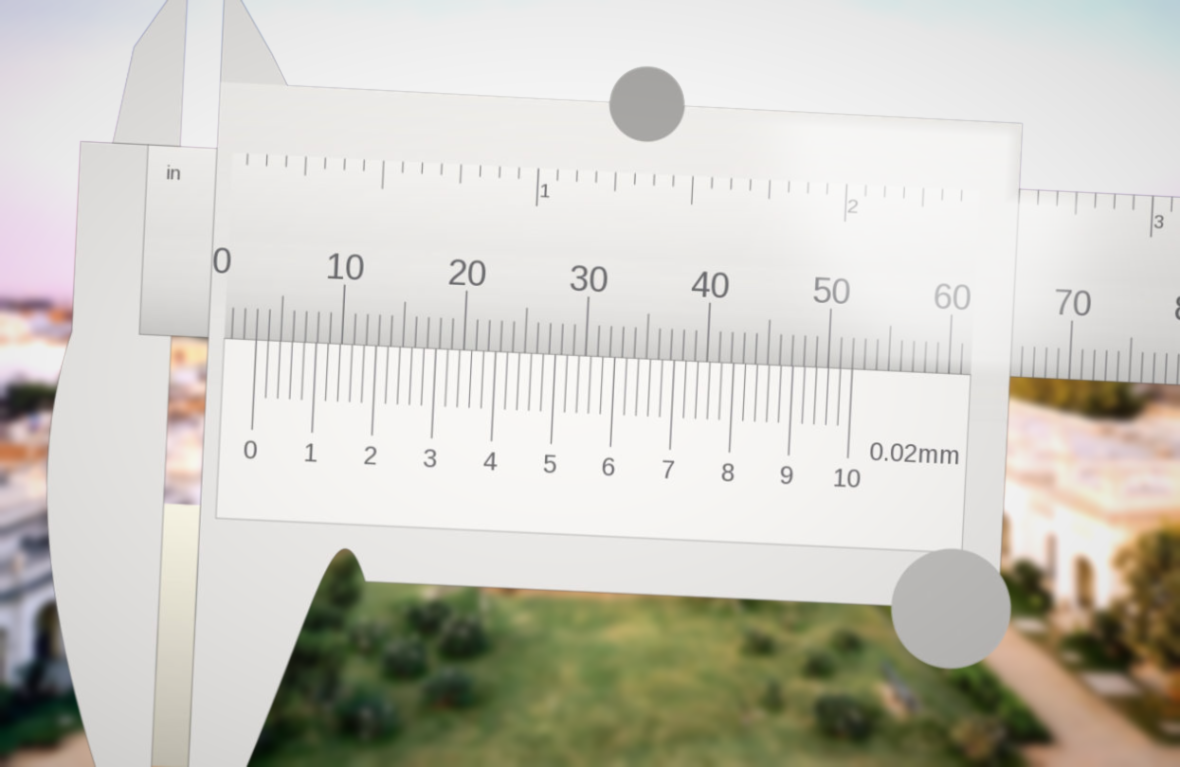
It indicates 3.0 mm
